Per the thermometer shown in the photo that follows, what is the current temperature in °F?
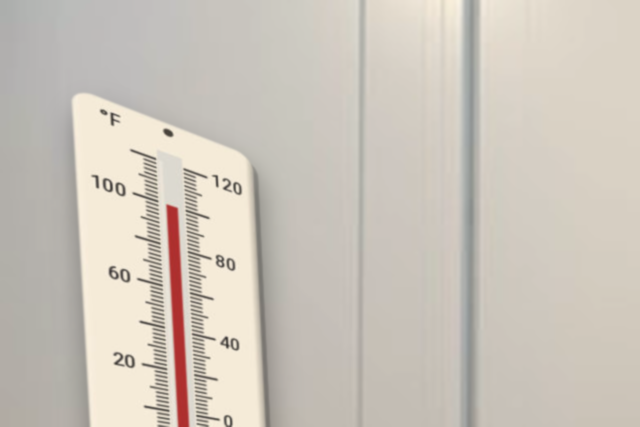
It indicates 100 °F
